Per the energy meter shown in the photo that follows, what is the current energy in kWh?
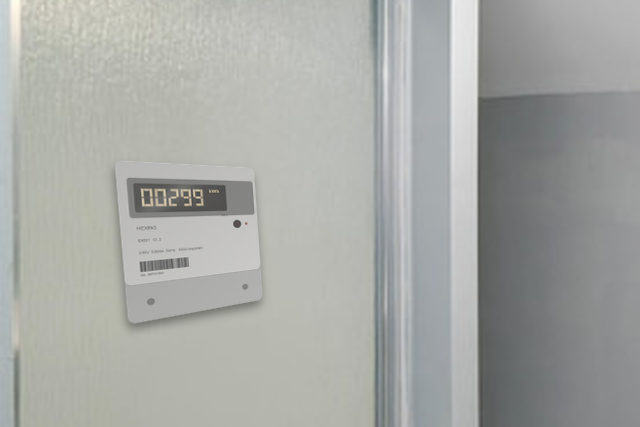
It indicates 299 kWh
